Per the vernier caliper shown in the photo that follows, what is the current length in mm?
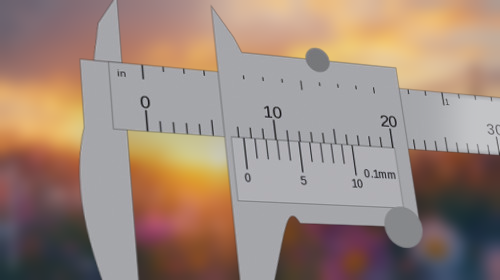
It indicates 7.4 mm
